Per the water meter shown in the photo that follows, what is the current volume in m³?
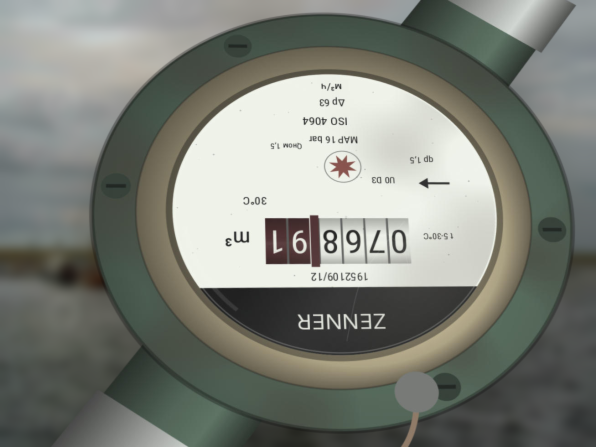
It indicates 768.91 m³
